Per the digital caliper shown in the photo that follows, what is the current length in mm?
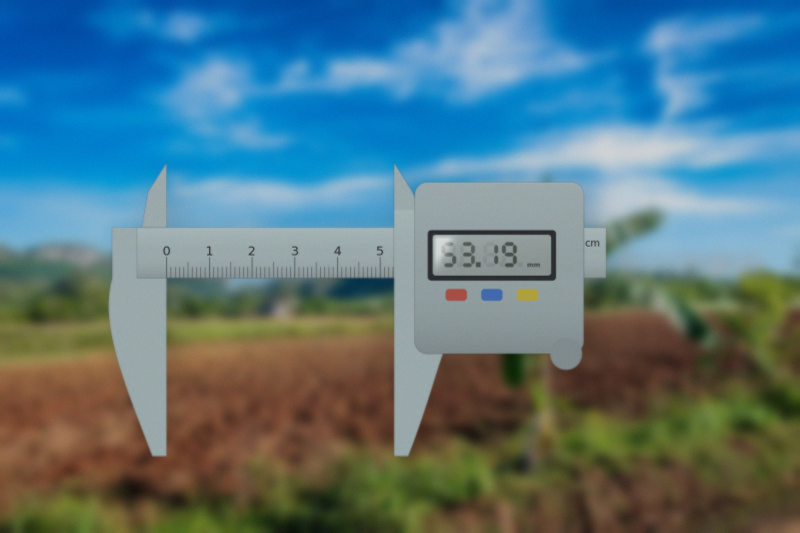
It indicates 53.19 mm
